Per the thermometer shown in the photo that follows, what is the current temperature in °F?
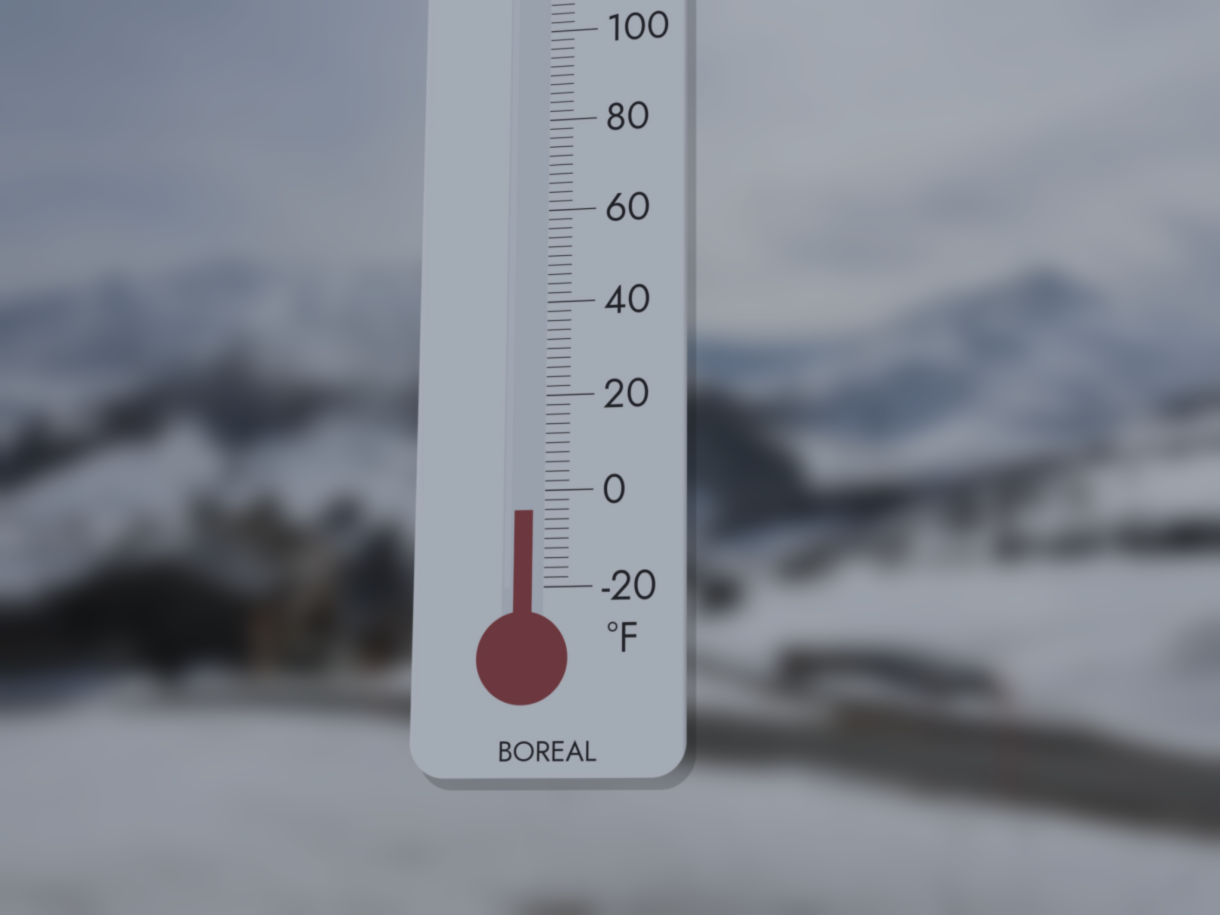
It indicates -4 °F
